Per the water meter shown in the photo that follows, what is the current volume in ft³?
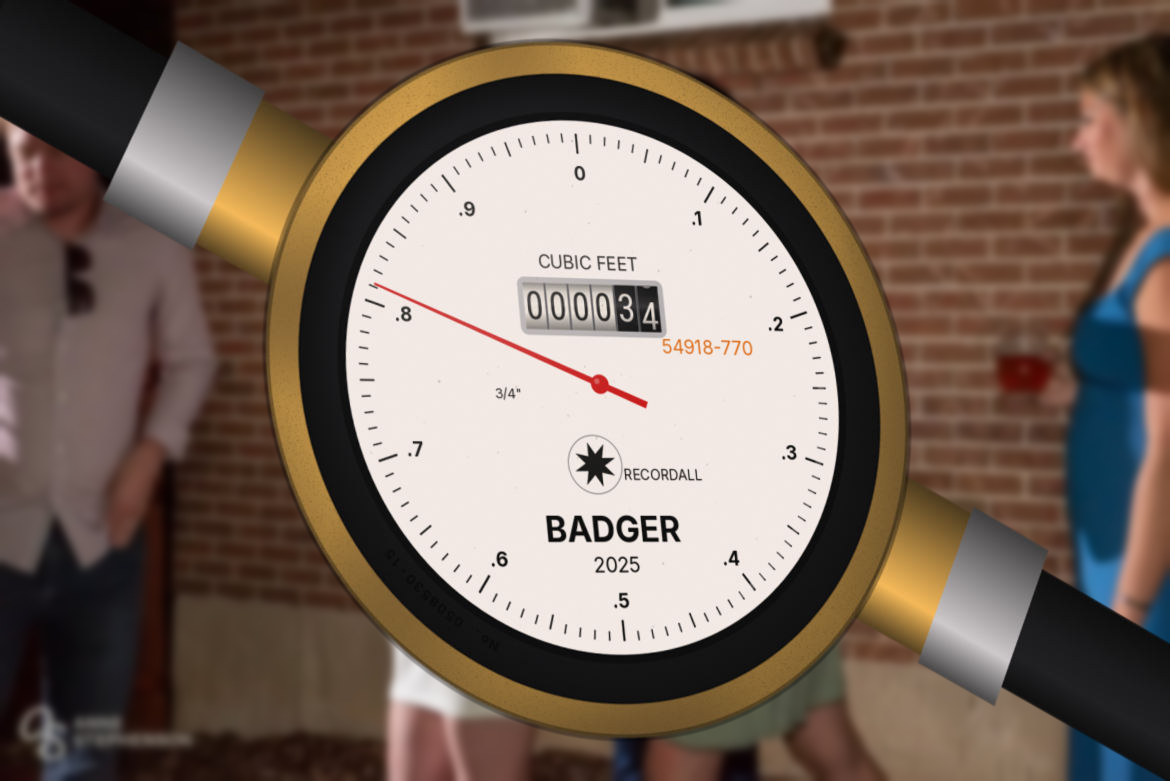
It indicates 33.81 ft³
